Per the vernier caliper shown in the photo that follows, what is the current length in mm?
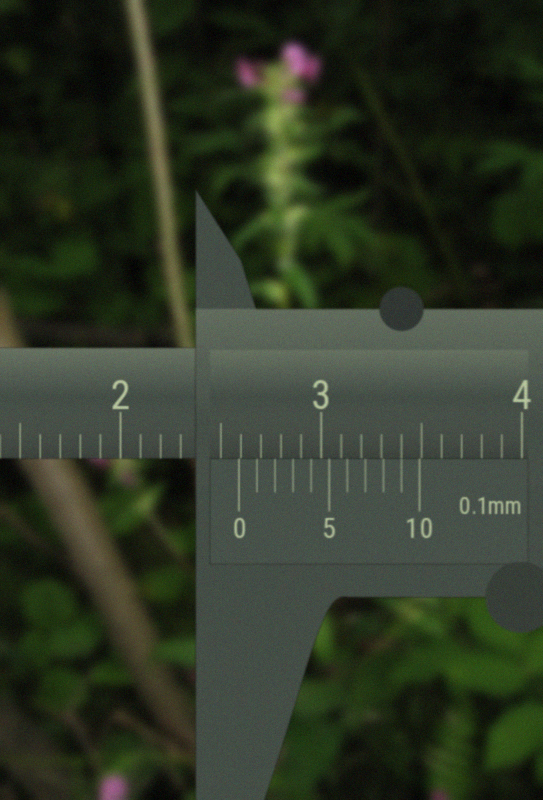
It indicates 25.9 mm
